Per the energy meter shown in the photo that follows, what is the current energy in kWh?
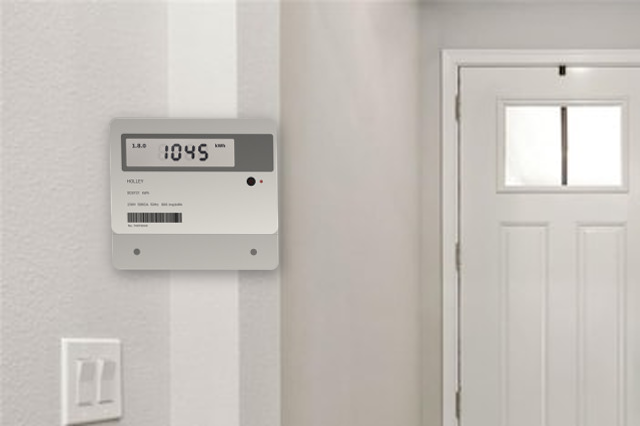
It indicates 1045 kWh
